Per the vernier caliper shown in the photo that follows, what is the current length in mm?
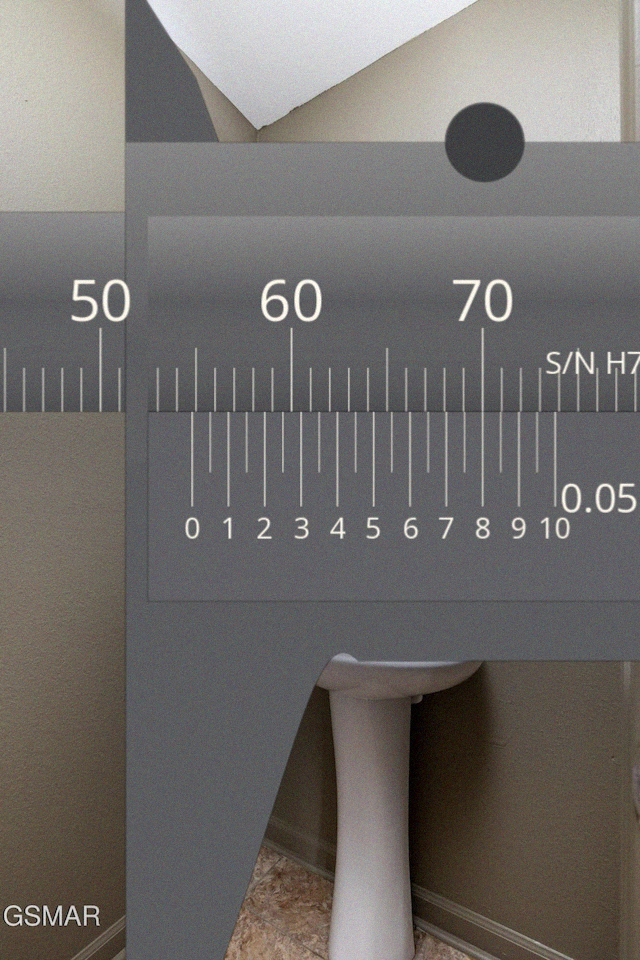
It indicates 54.8 mm
